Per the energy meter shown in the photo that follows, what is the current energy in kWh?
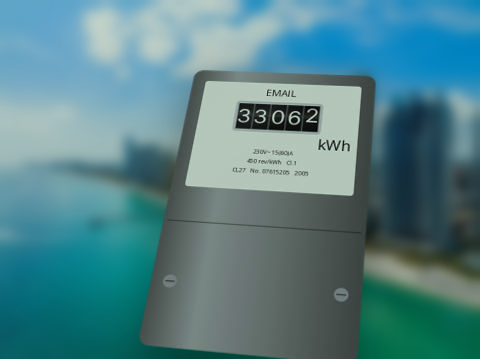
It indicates 33062 kWh
